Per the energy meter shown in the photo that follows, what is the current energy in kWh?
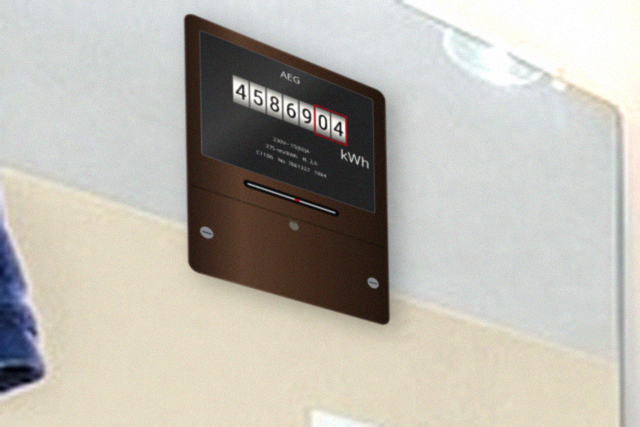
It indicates 45869.04 kWh
